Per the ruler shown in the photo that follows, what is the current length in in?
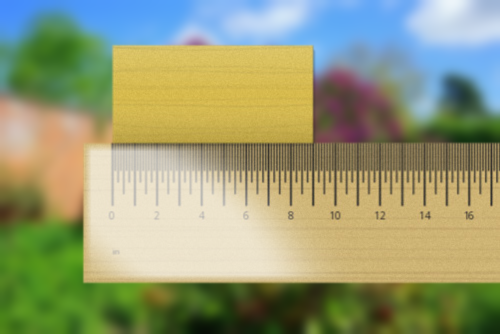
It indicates 9 in
